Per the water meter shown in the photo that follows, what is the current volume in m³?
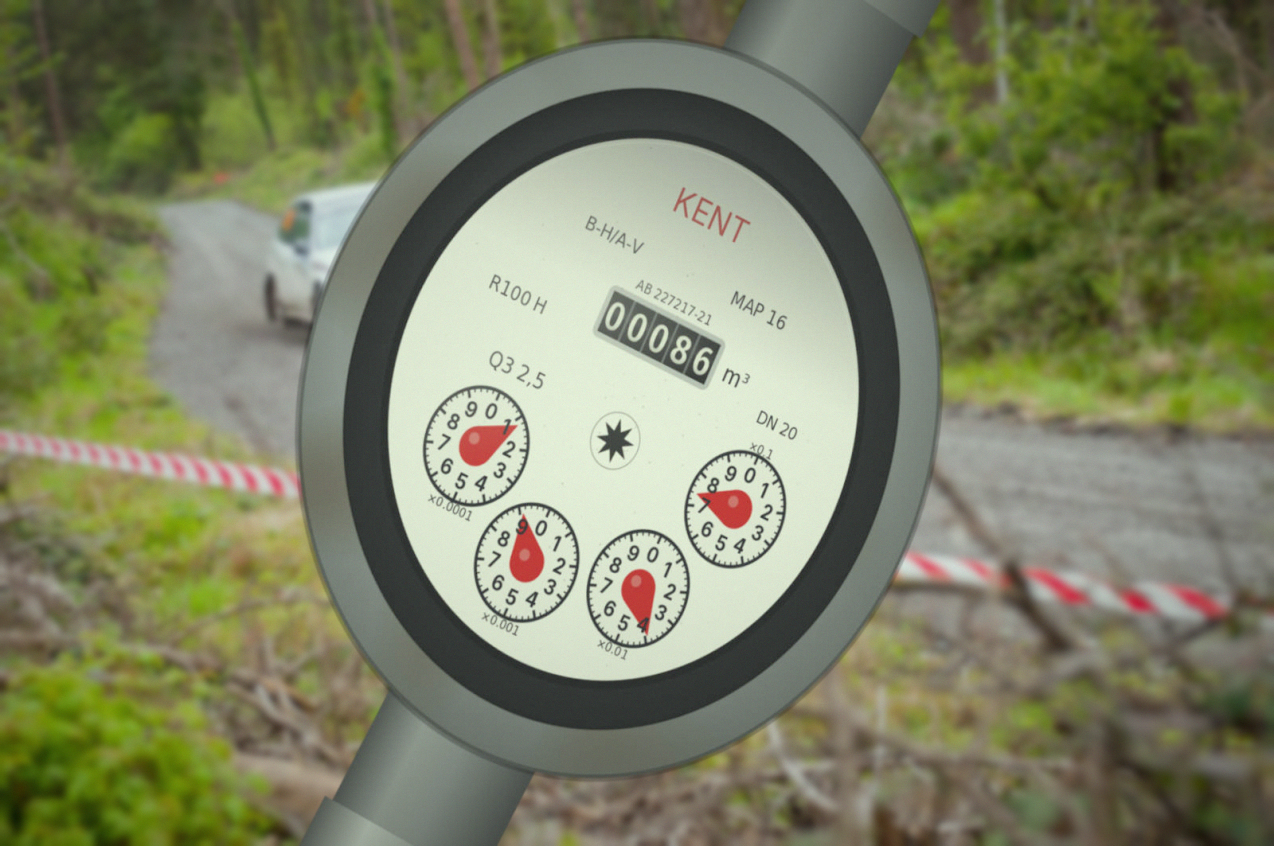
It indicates 86.7391 m³
